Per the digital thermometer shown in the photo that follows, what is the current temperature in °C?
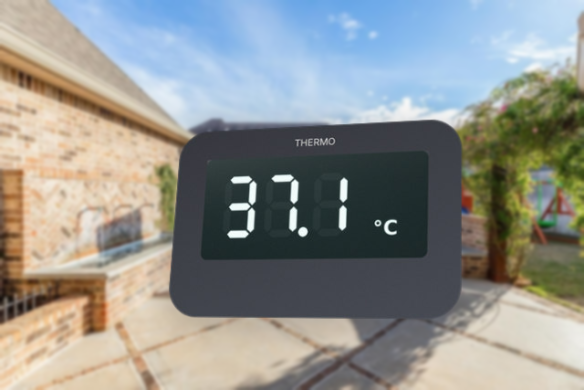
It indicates 37.1 °C
